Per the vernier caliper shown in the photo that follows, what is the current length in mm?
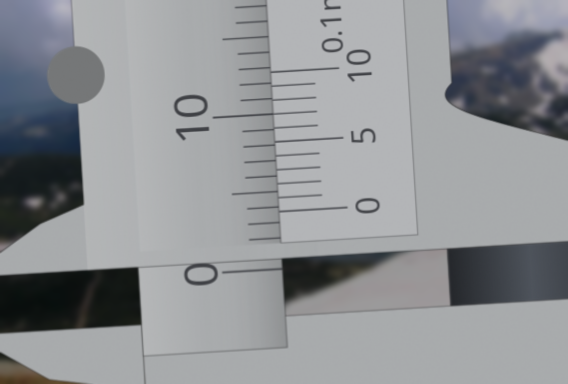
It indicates 3.7 mm
